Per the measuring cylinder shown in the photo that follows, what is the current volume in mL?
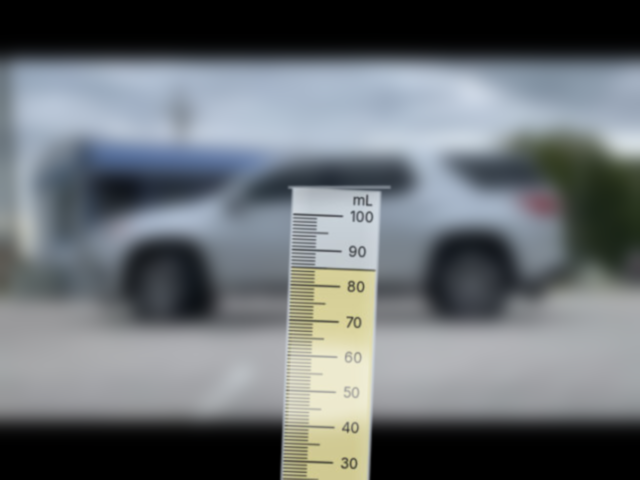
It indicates 85 mL
